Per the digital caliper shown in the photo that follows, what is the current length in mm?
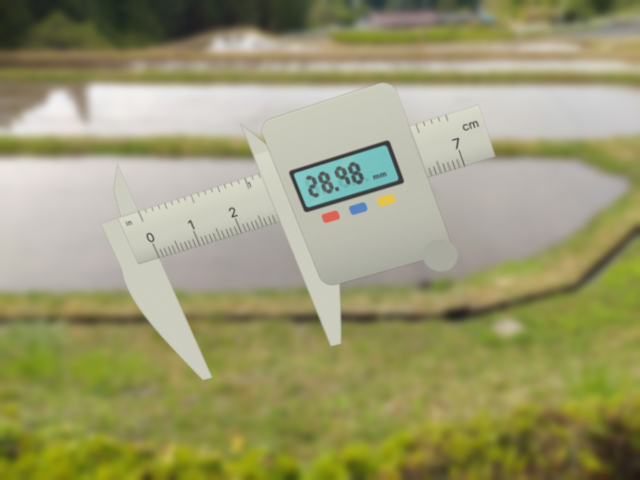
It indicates 28.98 mm
